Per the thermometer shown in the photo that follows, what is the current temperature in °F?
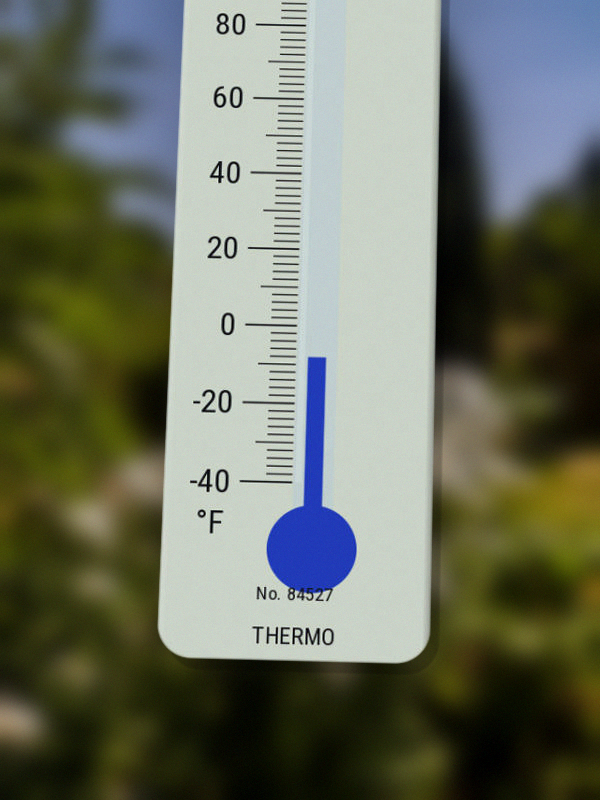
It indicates -8 °F
